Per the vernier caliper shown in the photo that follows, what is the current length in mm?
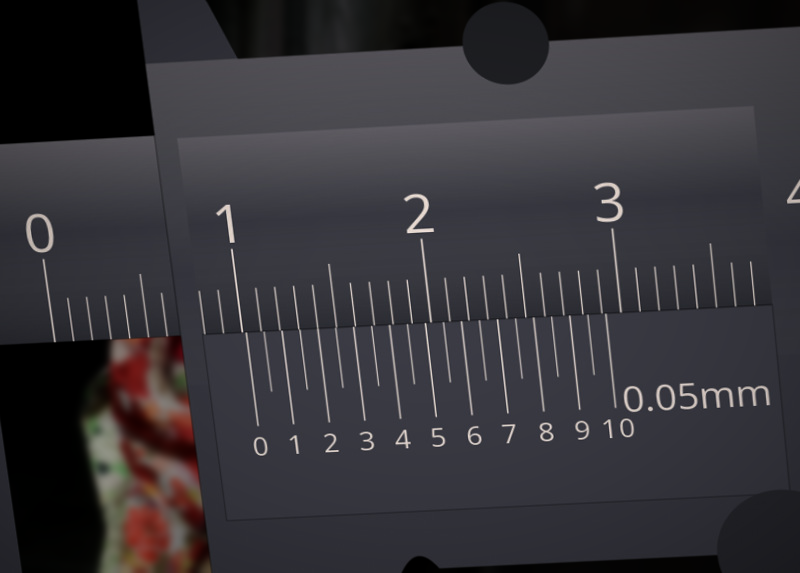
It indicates 10.2 mm
